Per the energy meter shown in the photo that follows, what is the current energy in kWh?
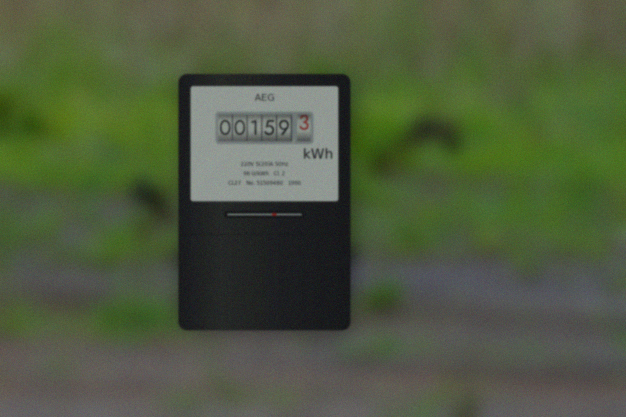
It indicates 159.3 kWh
